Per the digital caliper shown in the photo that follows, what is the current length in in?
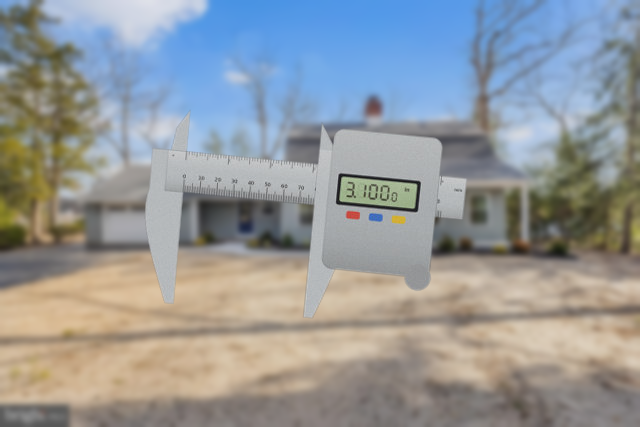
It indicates 3.1000 in
